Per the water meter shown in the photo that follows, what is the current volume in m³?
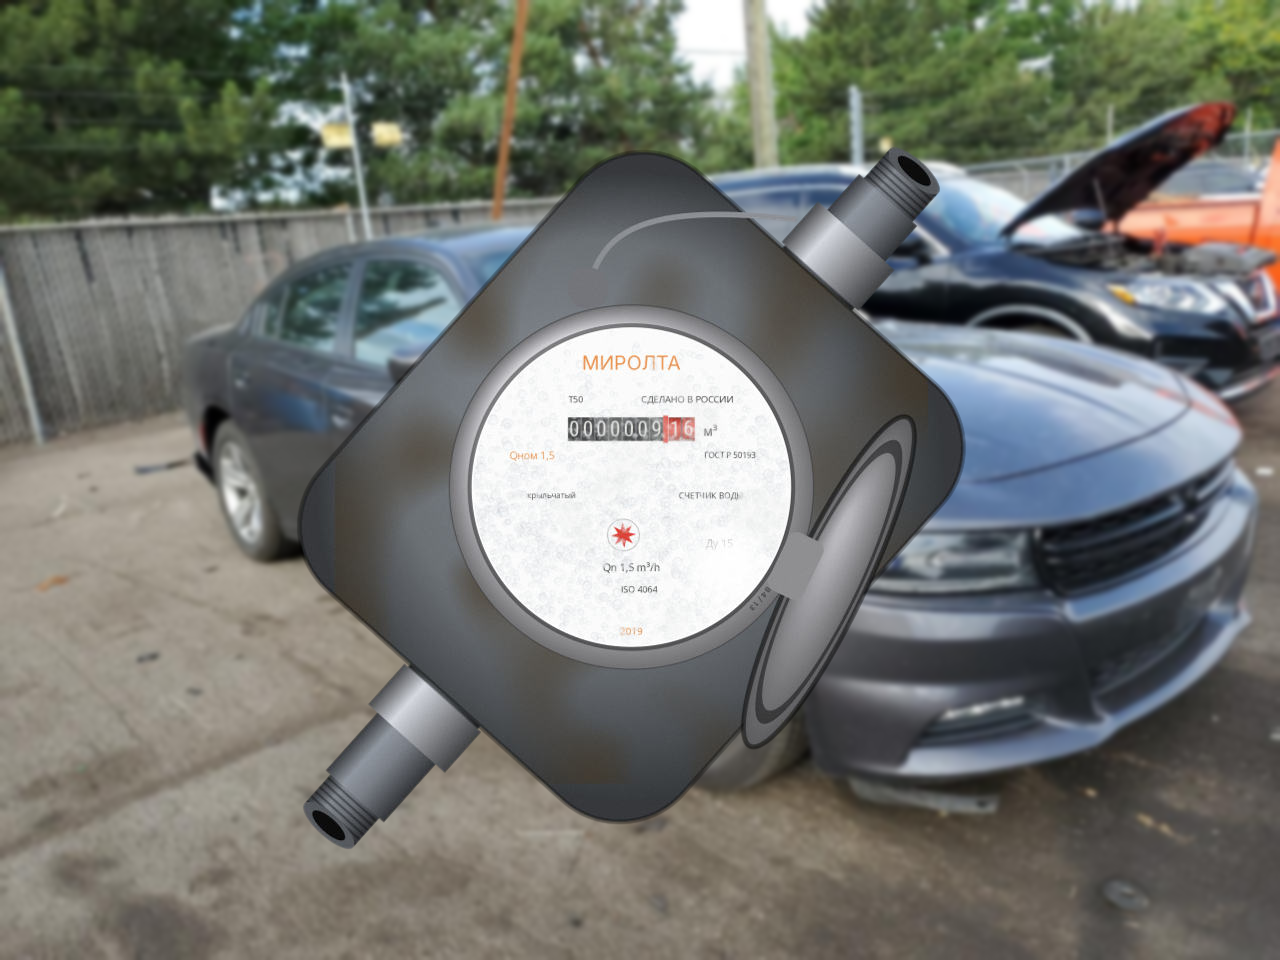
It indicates 9.16 m³
